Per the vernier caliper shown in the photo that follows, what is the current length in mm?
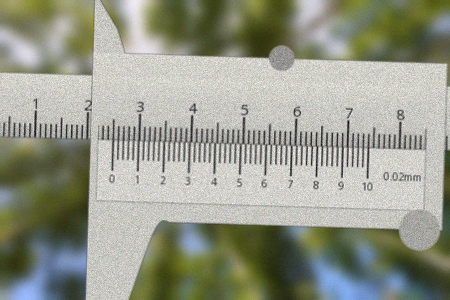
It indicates 25.0 mm
